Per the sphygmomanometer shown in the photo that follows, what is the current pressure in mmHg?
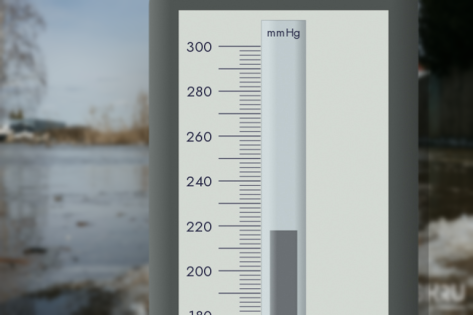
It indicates 218 mmHg
